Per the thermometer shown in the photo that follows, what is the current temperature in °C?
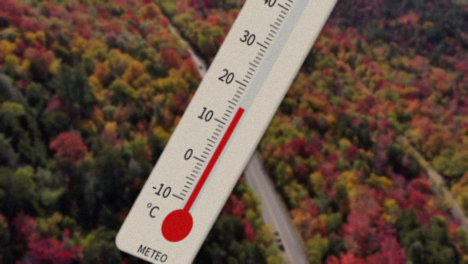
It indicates 15 °C
